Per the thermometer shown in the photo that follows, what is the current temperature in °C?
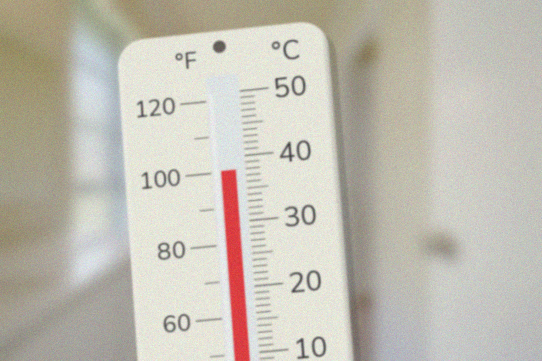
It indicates 38 °C
